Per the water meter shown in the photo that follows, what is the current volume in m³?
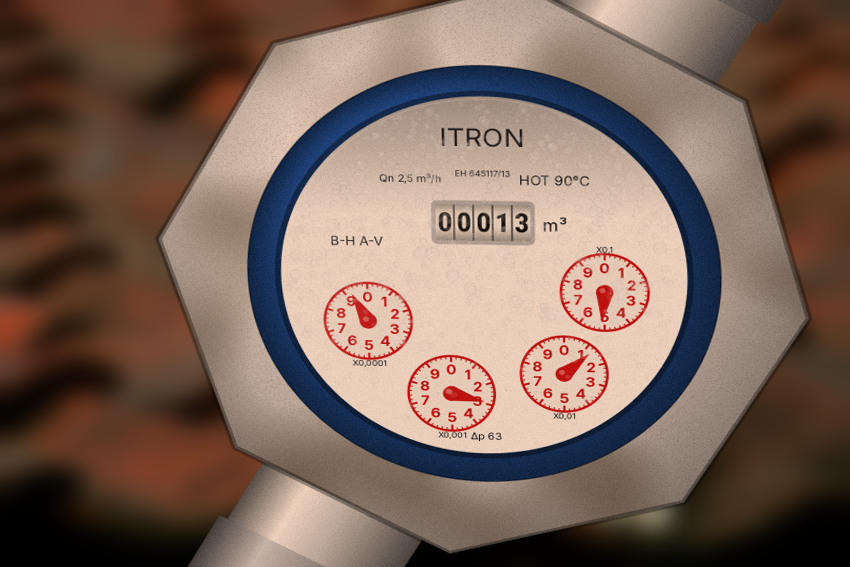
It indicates 13.5129 m³
